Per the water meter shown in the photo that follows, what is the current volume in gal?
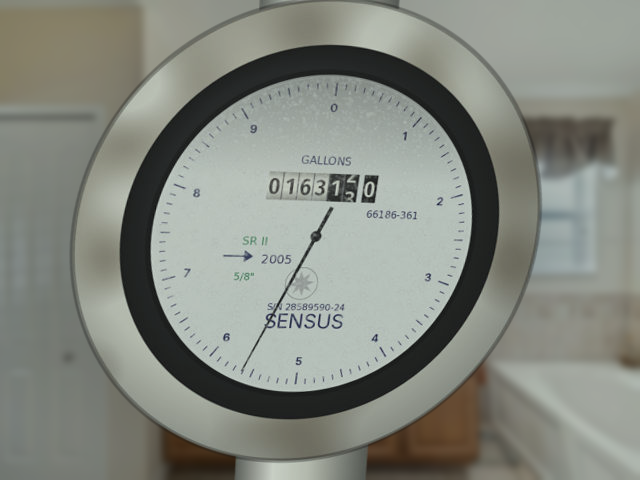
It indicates 163125.6 gal
